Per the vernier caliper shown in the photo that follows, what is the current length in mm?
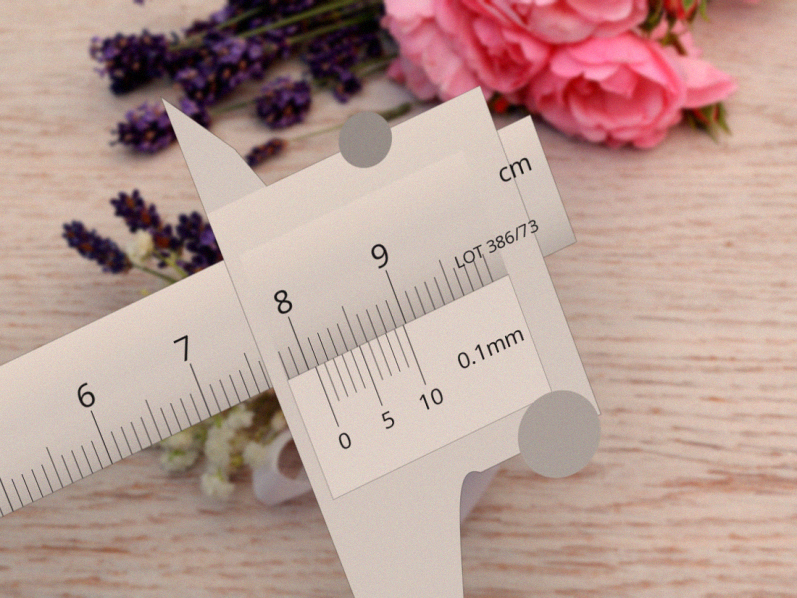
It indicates 80.7 mm
